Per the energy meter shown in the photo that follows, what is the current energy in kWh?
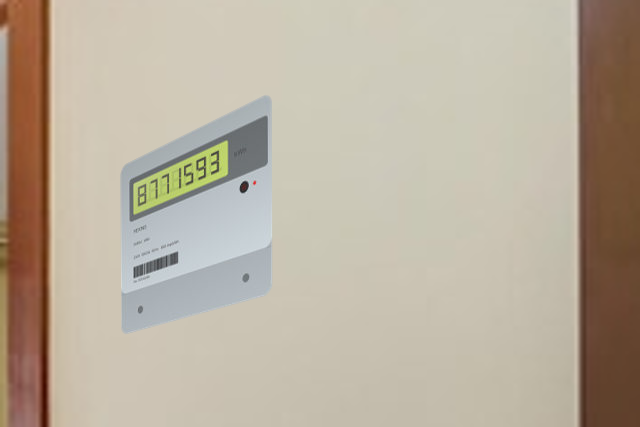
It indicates 8771593 kWh
